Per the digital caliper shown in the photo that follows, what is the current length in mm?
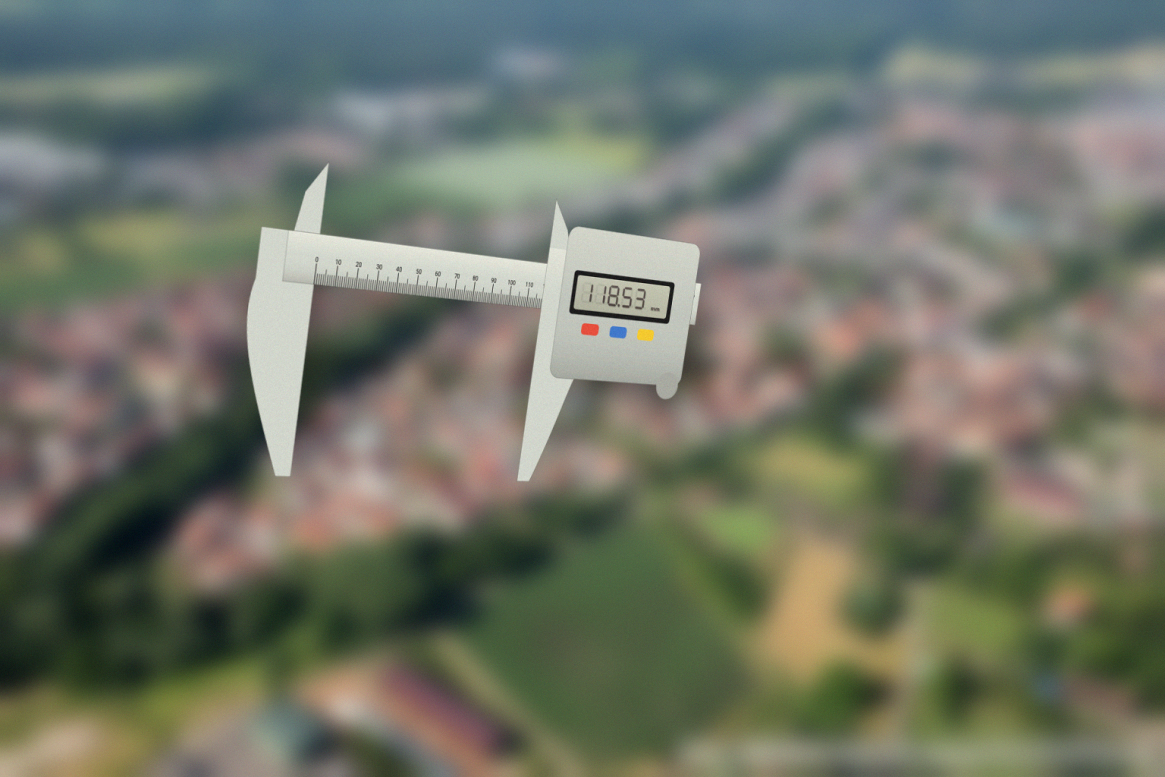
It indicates 118.53 mm
